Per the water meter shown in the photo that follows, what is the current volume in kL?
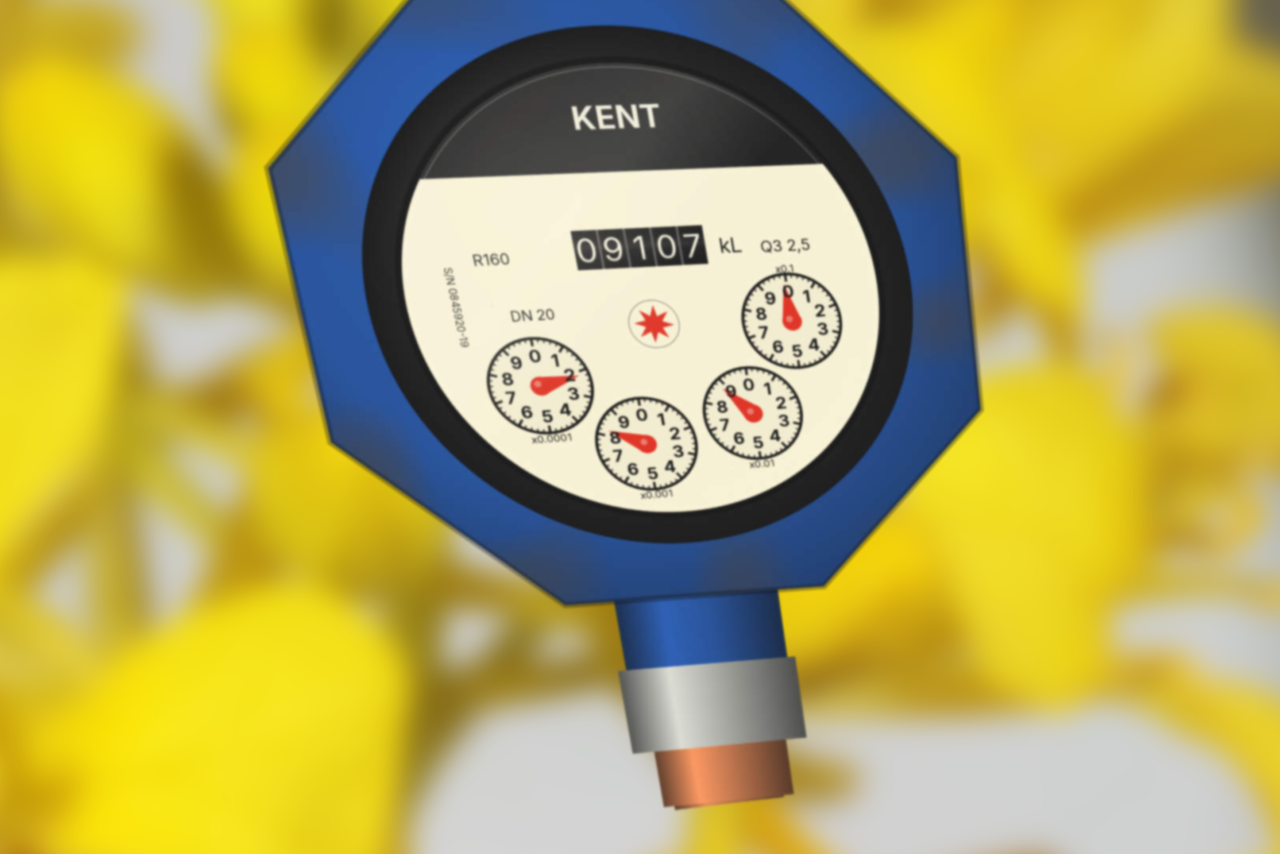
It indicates 9106.9882 kL
